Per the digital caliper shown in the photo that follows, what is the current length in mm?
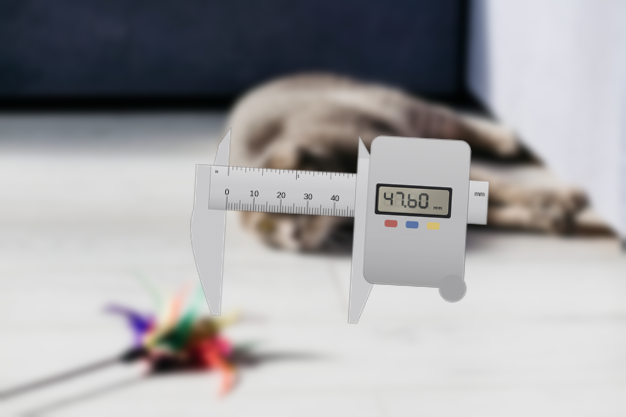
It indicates 47.60 mm
